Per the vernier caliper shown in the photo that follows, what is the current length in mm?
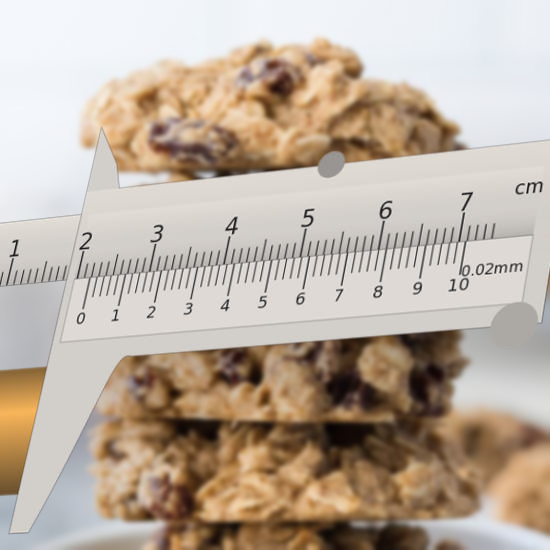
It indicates 21.8 mm
